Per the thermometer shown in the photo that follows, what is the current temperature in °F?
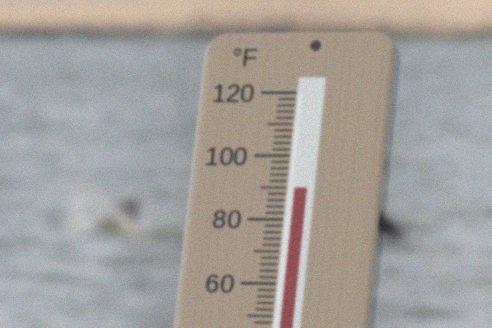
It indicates 90 °F
